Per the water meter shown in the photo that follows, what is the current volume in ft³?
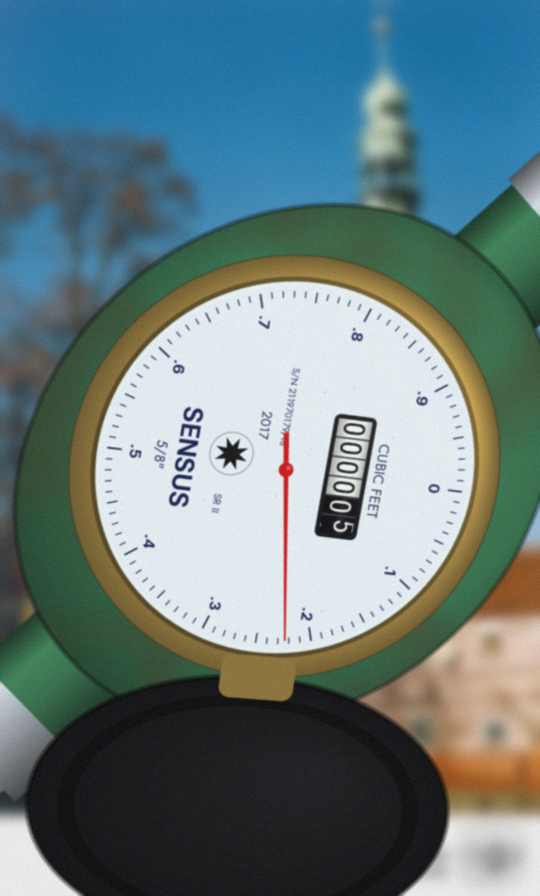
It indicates 5.22 ft³
